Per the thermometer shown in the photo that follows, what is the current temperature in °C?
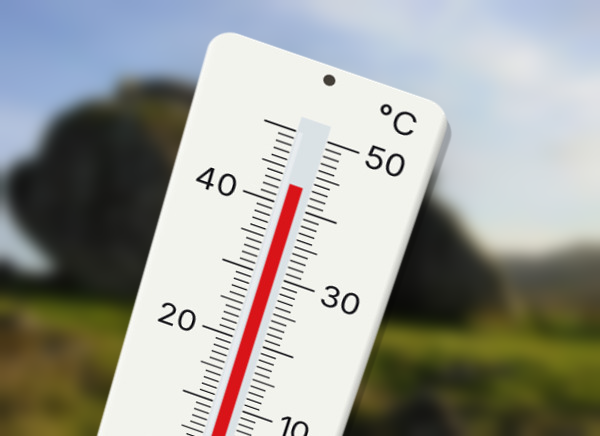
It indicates 43 °C
